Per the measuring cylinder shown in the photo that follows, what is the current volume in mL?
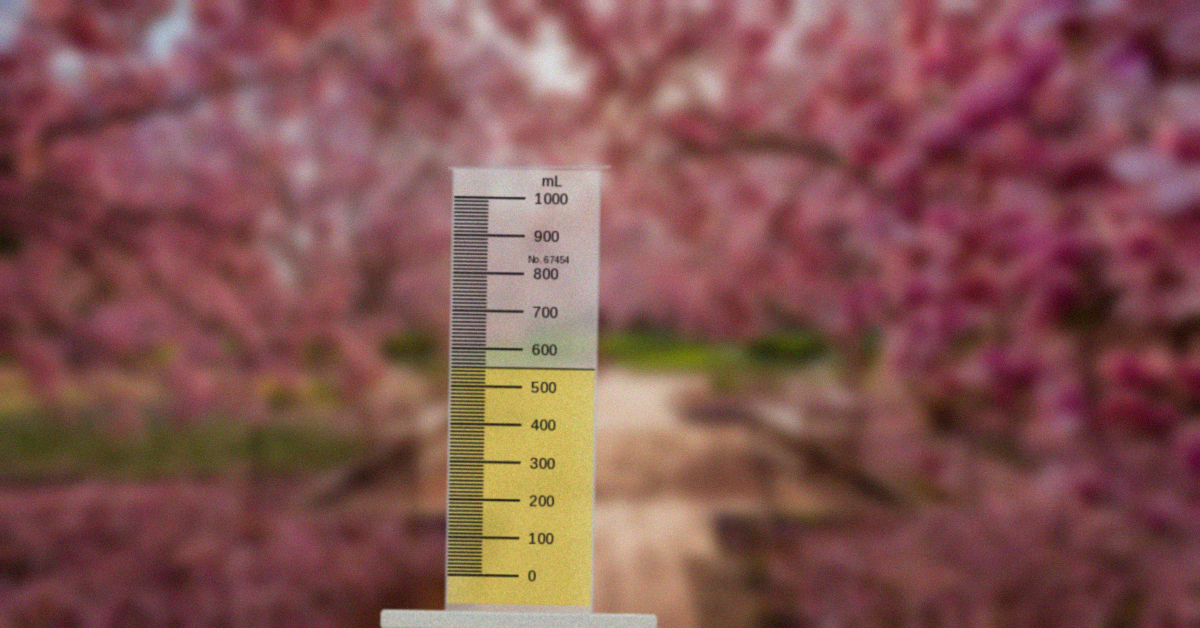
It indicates 550 mL
